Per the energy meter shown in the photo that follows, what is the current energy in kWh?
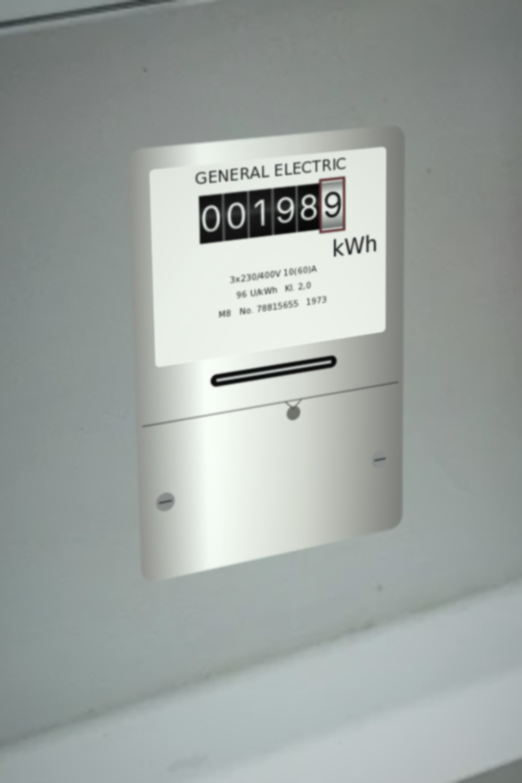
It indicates 198.9 kWh
